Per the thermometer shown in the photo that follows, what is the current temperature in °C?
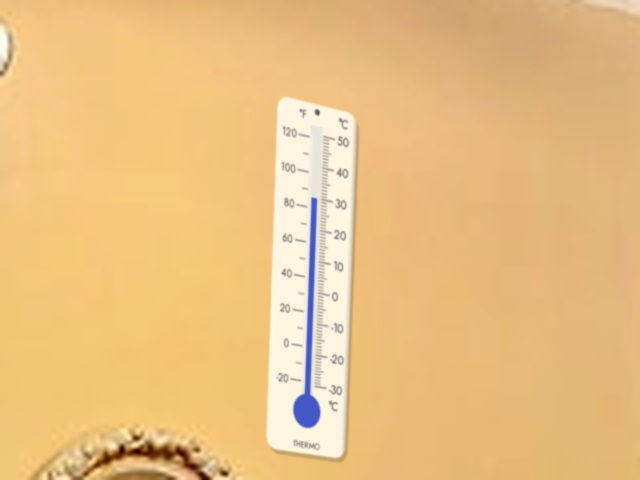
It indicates 30 °C
